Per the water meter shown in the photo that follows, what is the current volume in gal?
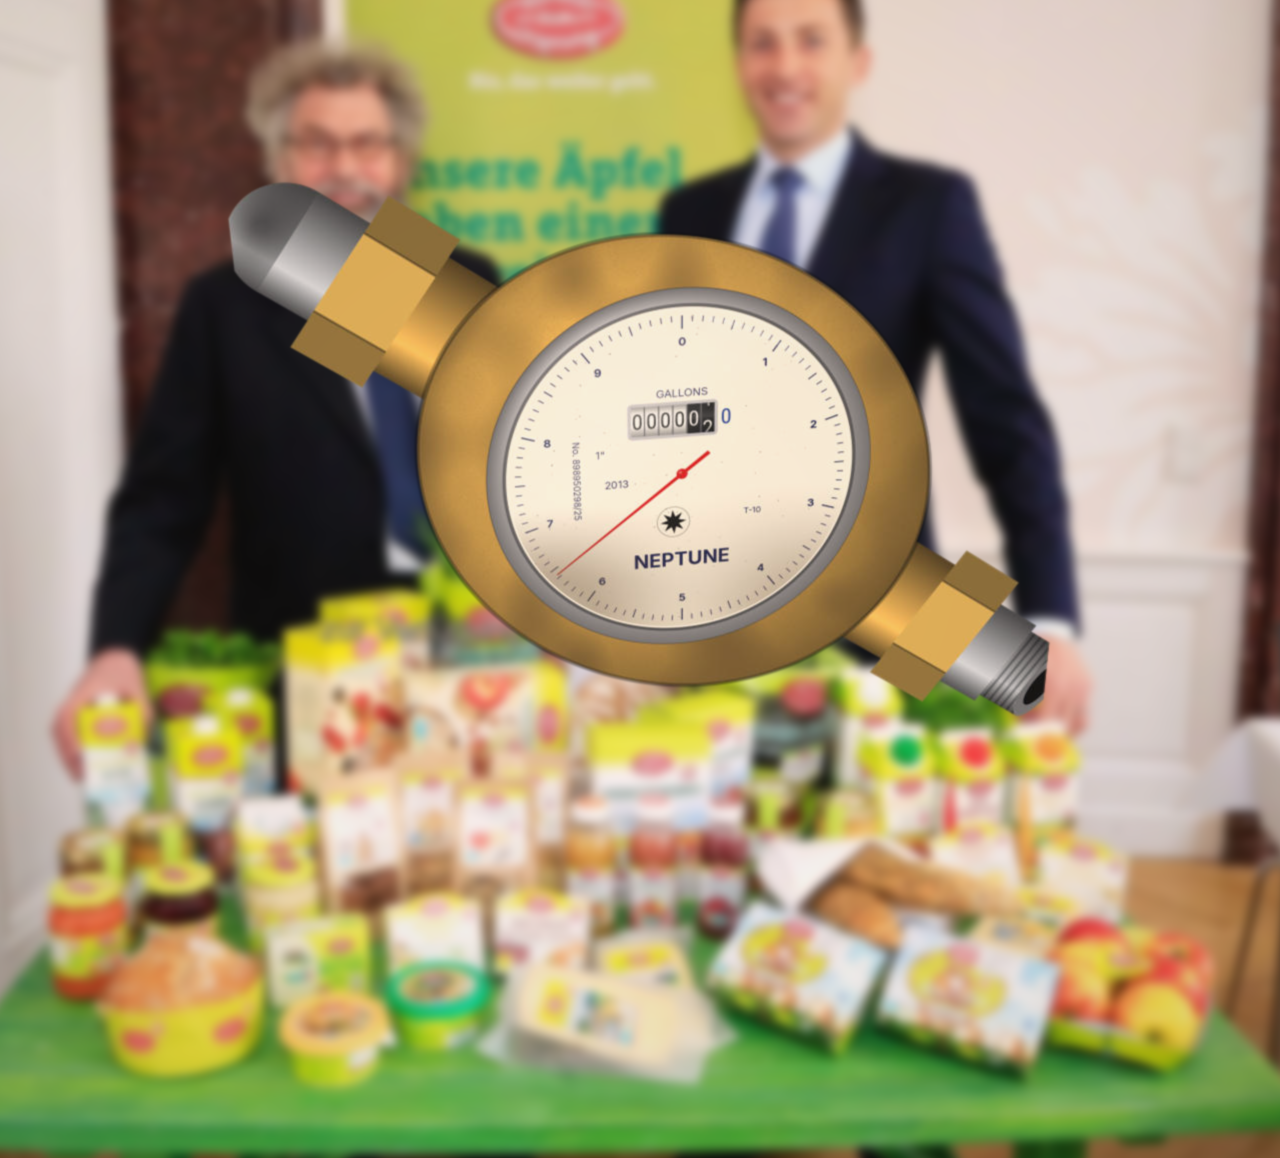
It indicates 16.4 gal
